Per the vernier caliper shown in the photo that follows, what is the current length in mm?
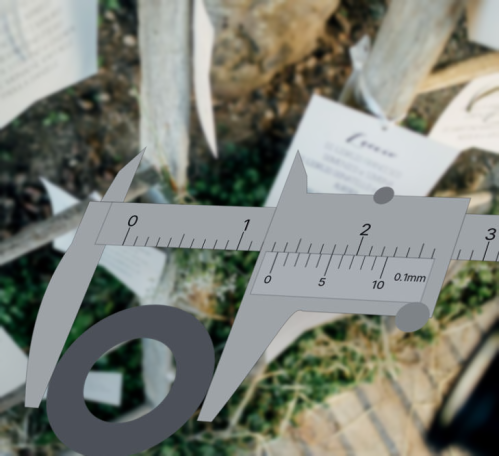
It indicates 13.5 mm
